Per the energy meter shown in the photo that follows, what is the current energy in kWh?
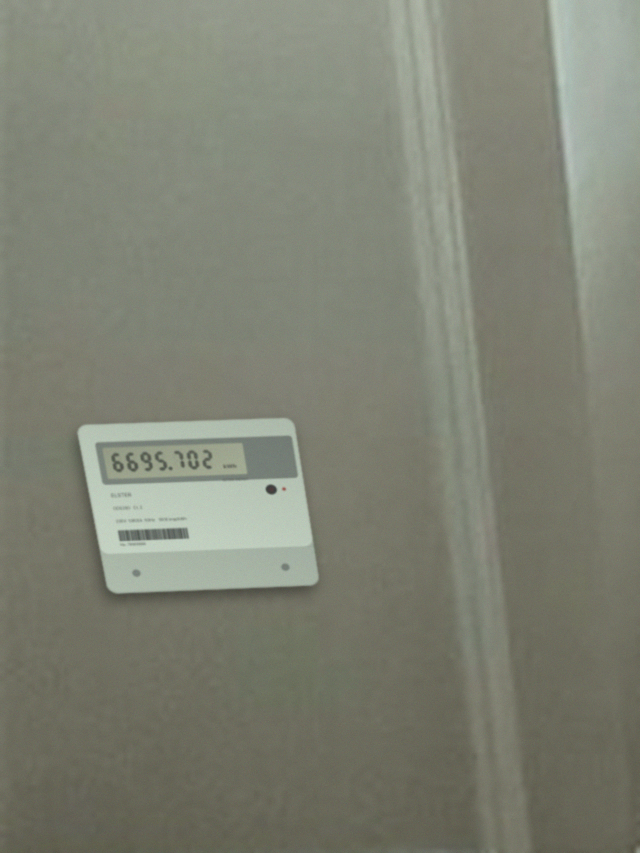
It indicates 6695.702 kWh
